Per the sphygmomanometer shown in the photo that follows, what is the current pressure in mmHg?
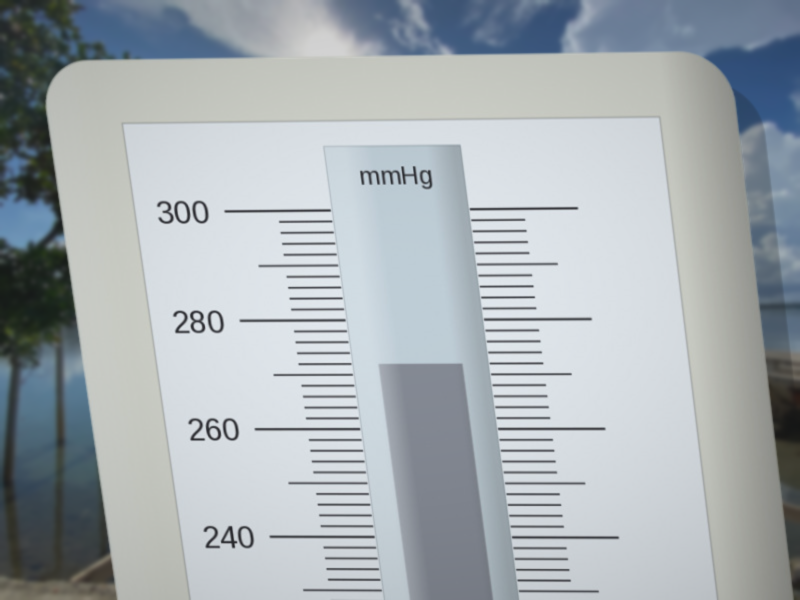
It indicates 272 mmHg
